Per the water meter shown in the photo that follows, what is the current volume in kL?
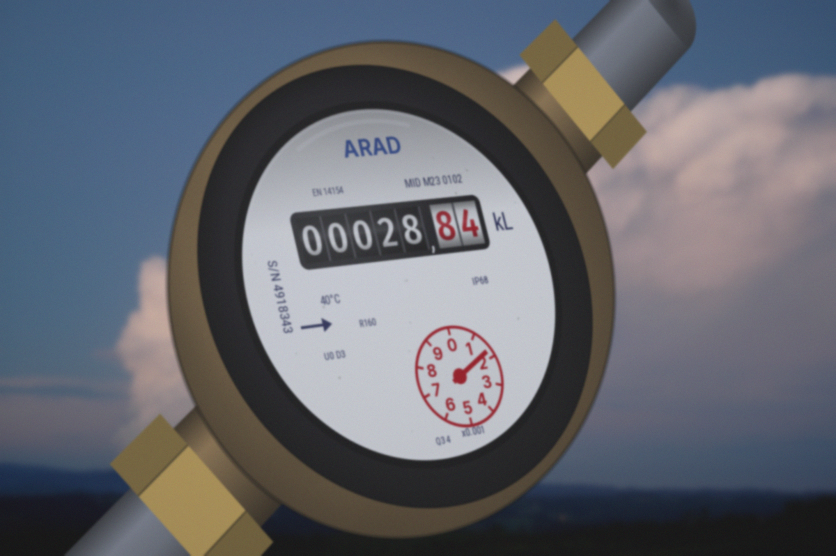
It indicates 28.841 kL
